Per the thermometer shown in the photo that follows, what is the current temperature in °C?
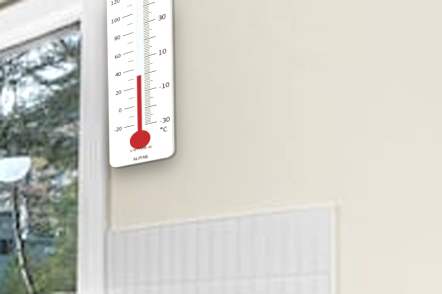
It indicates 0 °C
